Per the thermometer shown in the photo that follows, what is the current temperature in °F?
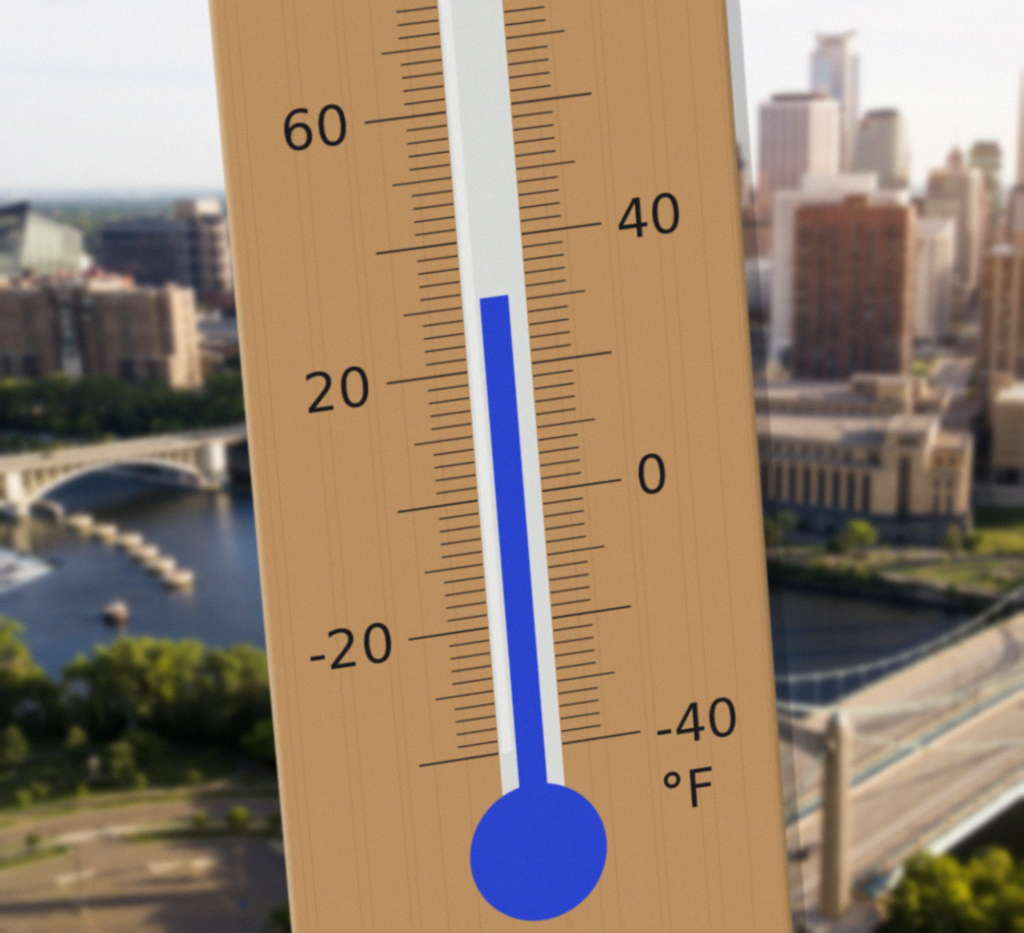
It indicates 31 °F
